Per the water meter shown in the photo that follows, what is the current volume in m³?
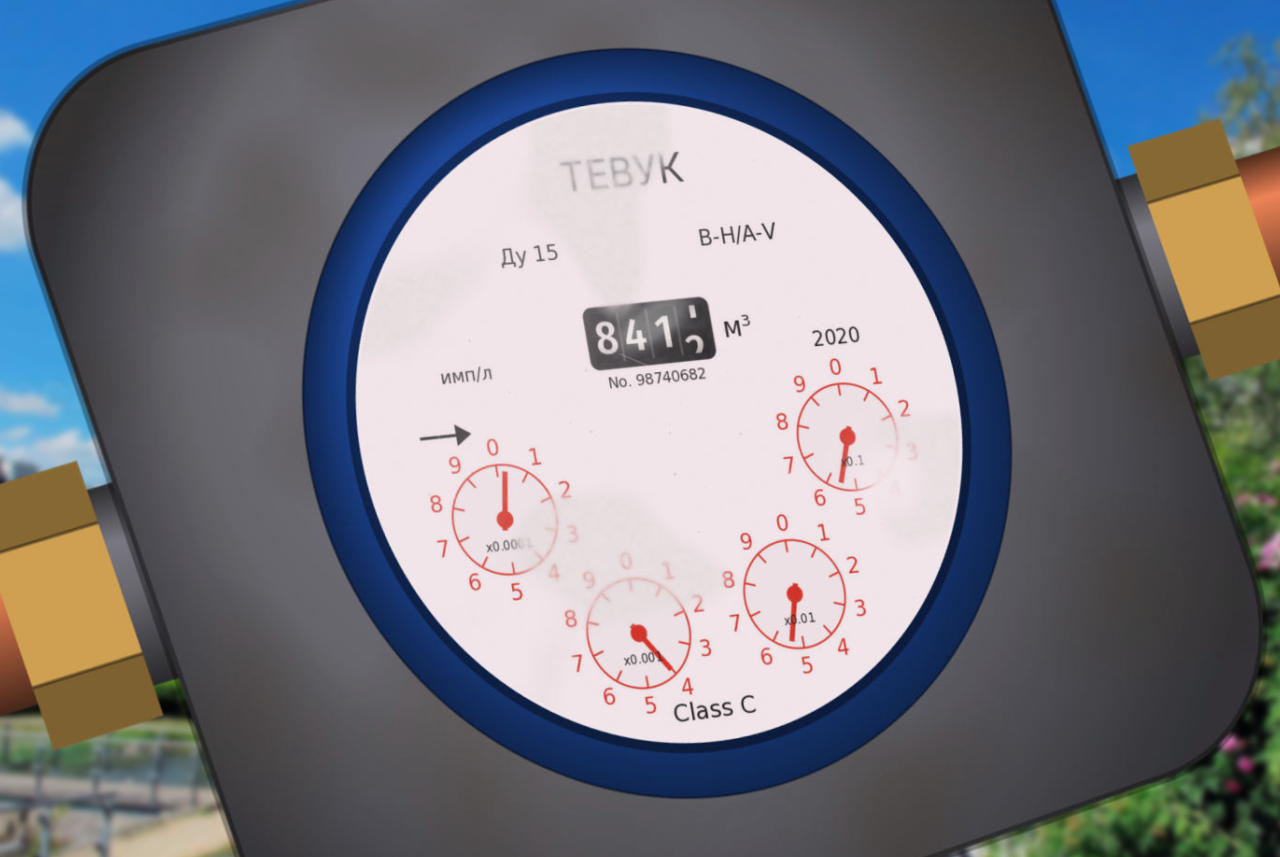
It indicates 8411.5540 m³
